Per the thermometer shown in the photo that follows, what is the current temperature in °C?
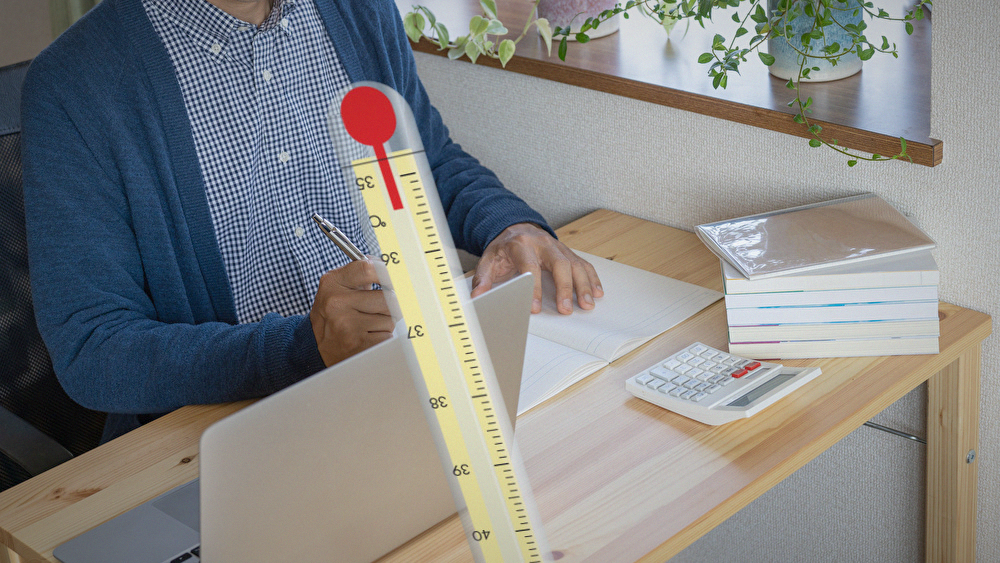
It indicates 35.4 °C
